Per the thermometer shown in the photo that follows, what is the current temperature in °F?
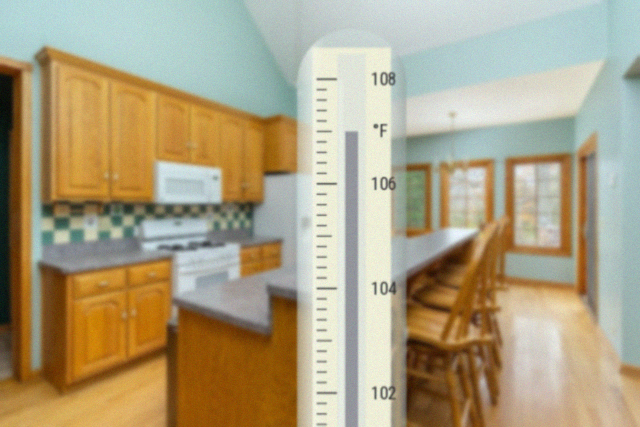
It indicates 107 °F
